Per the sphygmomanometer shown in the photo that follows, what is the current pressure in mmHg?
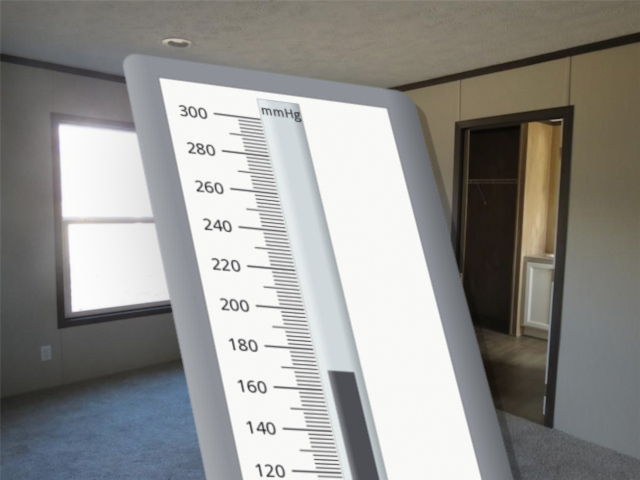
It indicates 170 mmHg
